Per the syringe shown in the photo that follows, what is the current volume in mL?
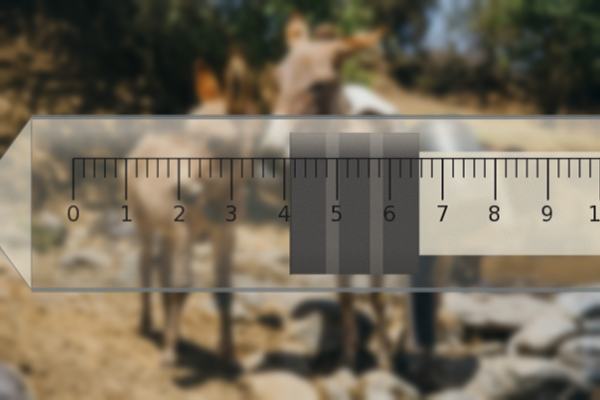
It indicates 4.1 mL
